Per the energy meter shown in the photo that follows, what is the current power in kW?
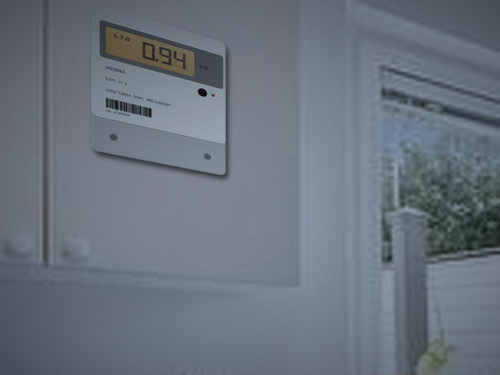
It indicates 0.94 kW
